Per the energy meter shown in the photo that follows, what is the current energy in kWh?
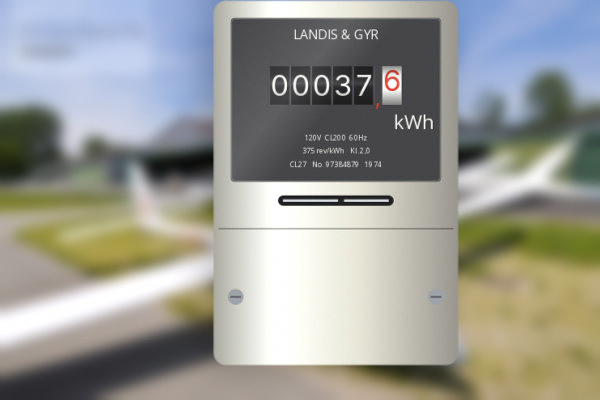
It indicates 37.6 kWh
